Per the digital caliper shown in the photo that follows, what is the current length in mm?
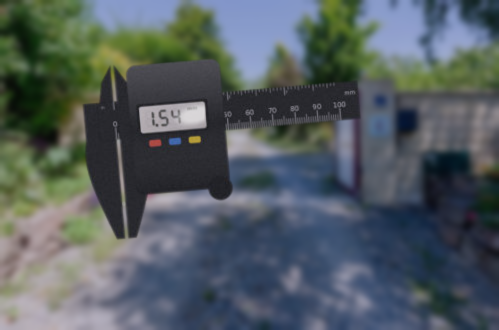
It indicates 1.54 mm
